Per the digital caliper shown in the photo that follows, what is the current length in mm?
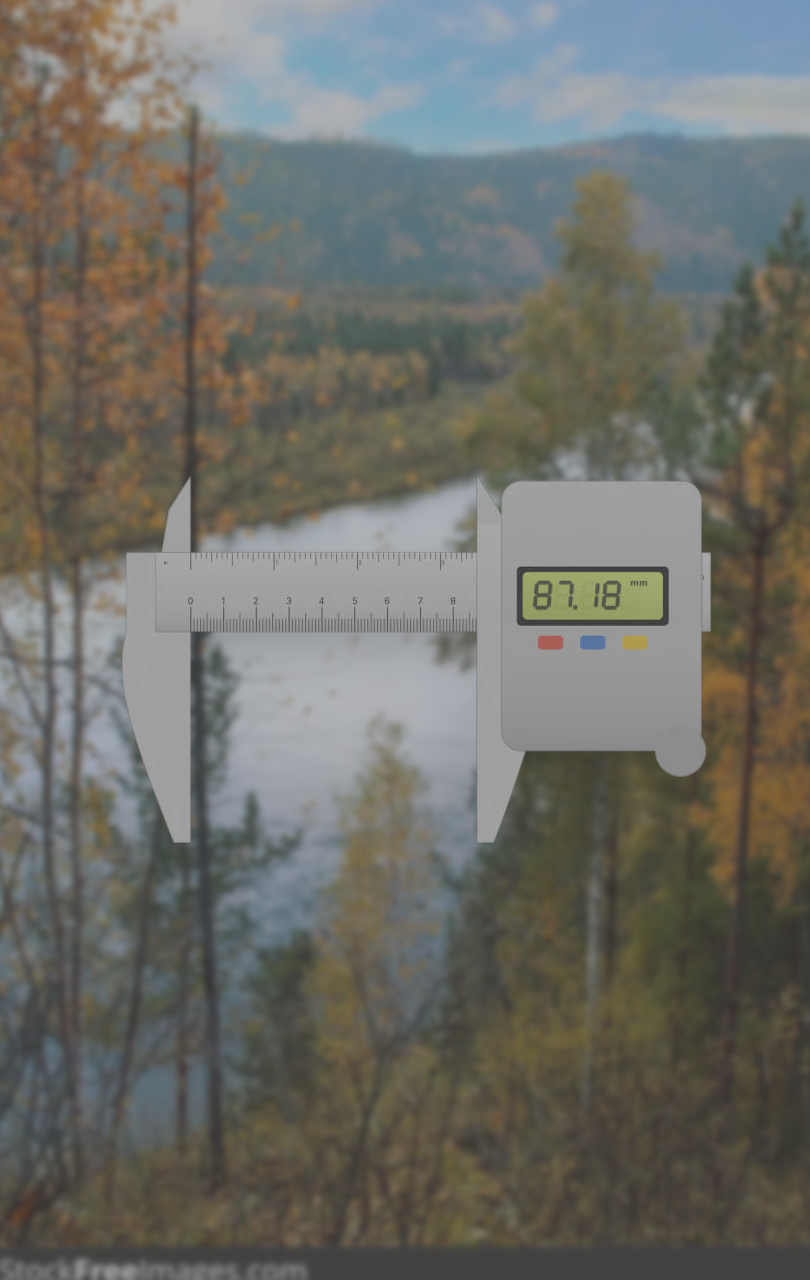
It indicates 87.18 mm
